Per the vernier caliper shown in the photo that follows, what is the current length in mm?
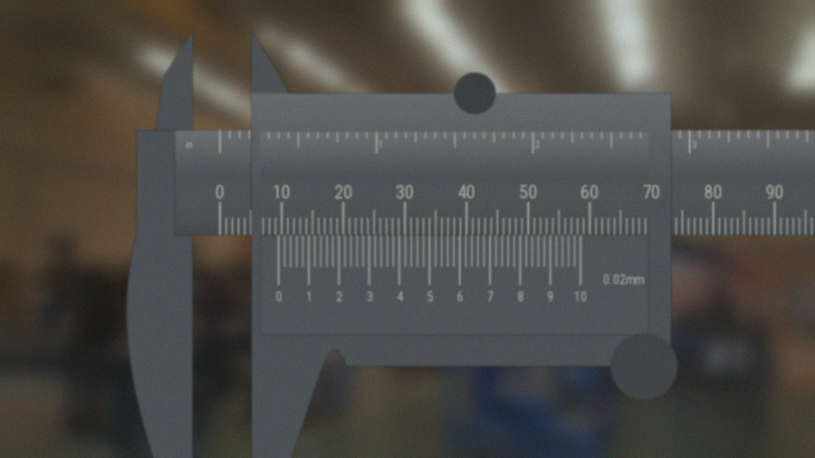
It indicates 9.5 mm
